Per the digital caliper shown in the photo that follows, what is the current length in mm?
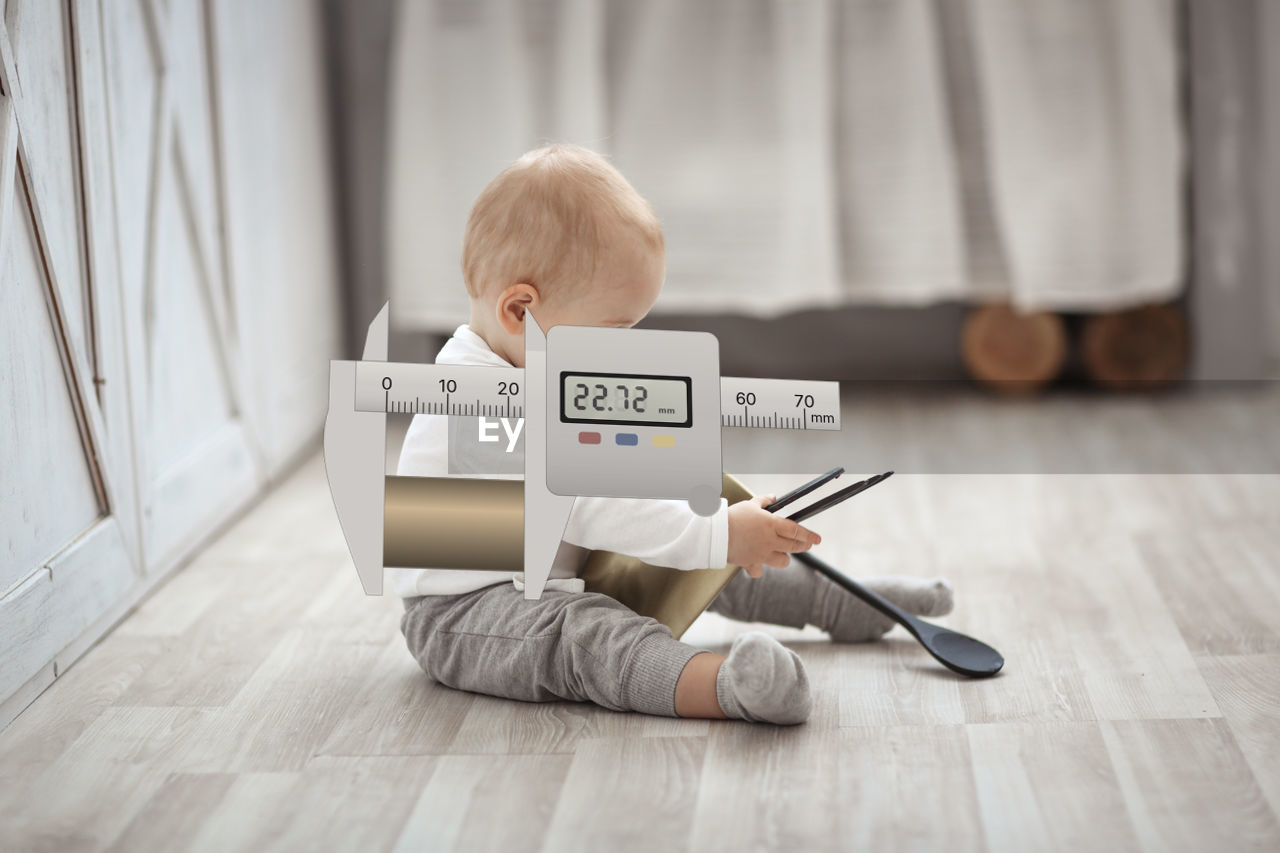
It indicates 22.72 mm
